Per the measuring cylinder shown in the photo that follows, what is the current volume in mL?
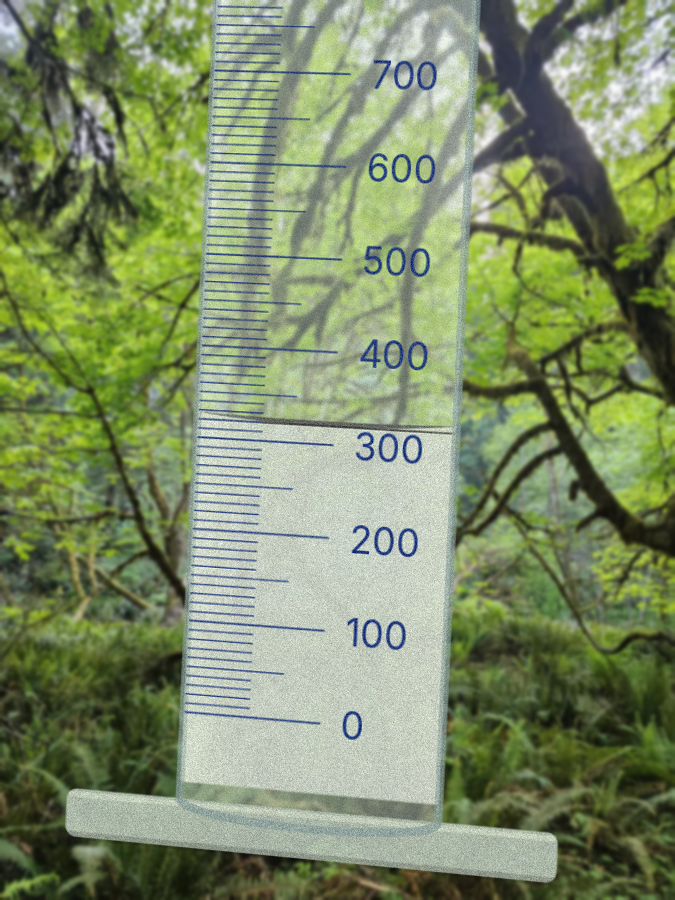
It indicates 320 mL
